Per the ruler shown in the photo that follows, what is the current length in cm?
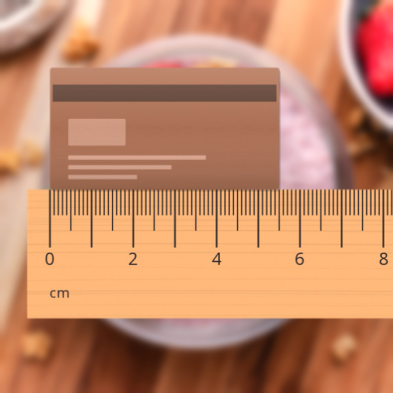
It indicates 5.5 cm
